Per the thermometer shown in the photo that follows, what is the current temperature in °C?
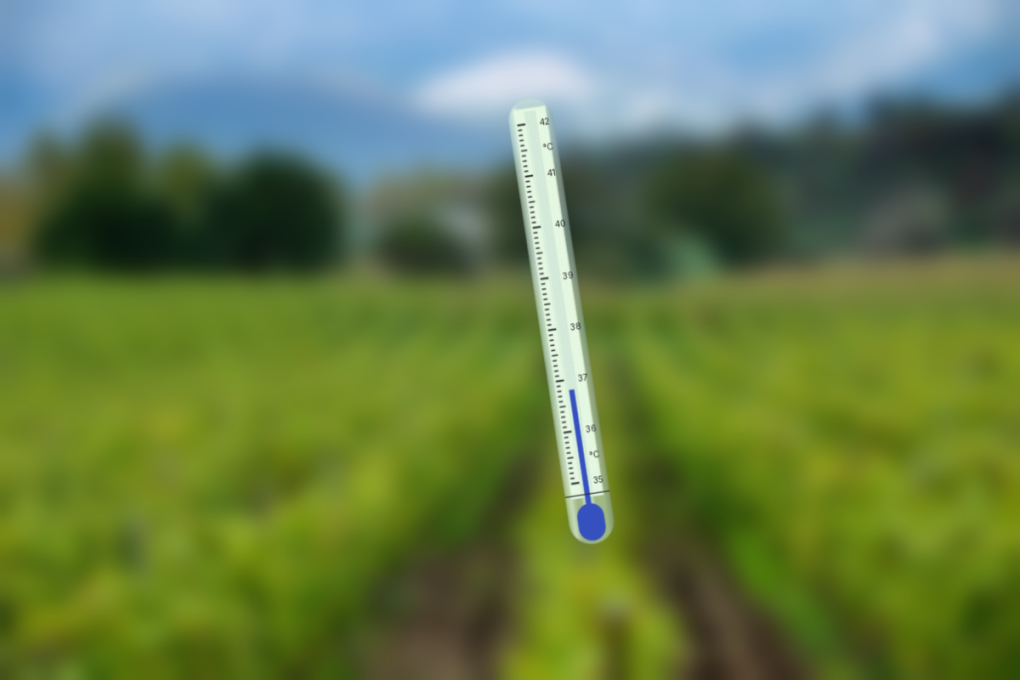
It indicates 36.8 °C
